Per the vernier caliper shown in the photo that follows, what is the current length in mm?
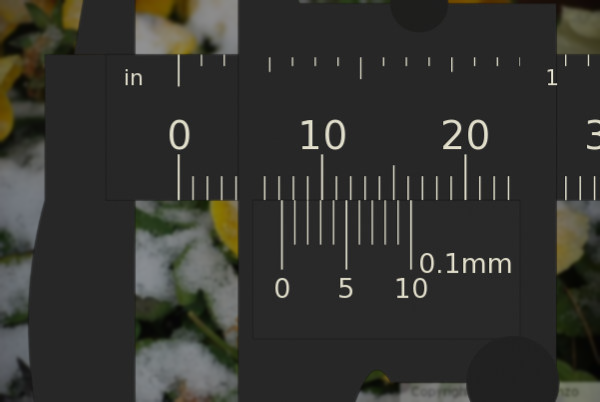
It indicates 7.2 mm
